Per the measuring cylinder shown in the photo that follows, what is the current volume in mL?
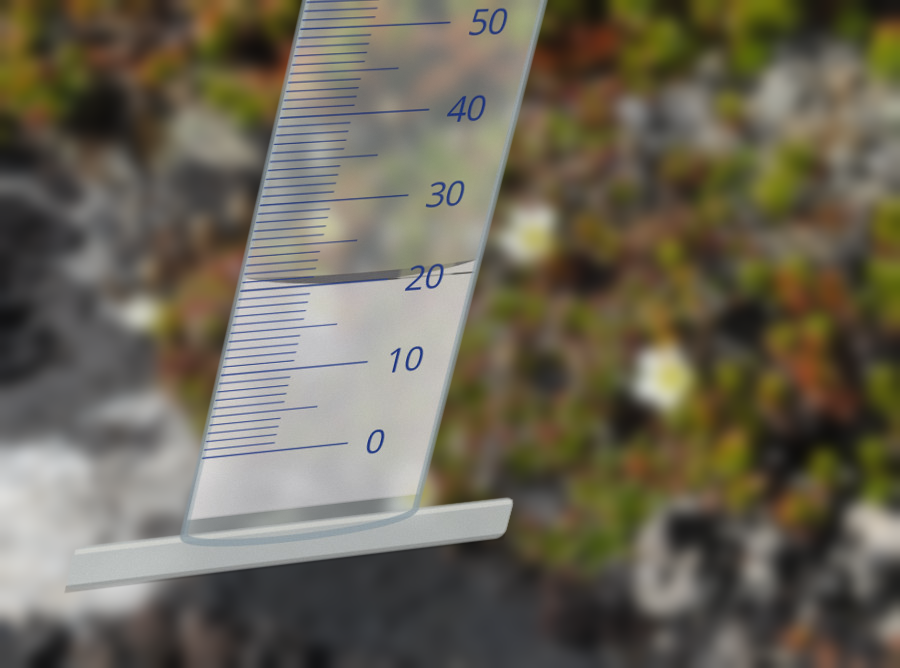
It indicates 20 mL
